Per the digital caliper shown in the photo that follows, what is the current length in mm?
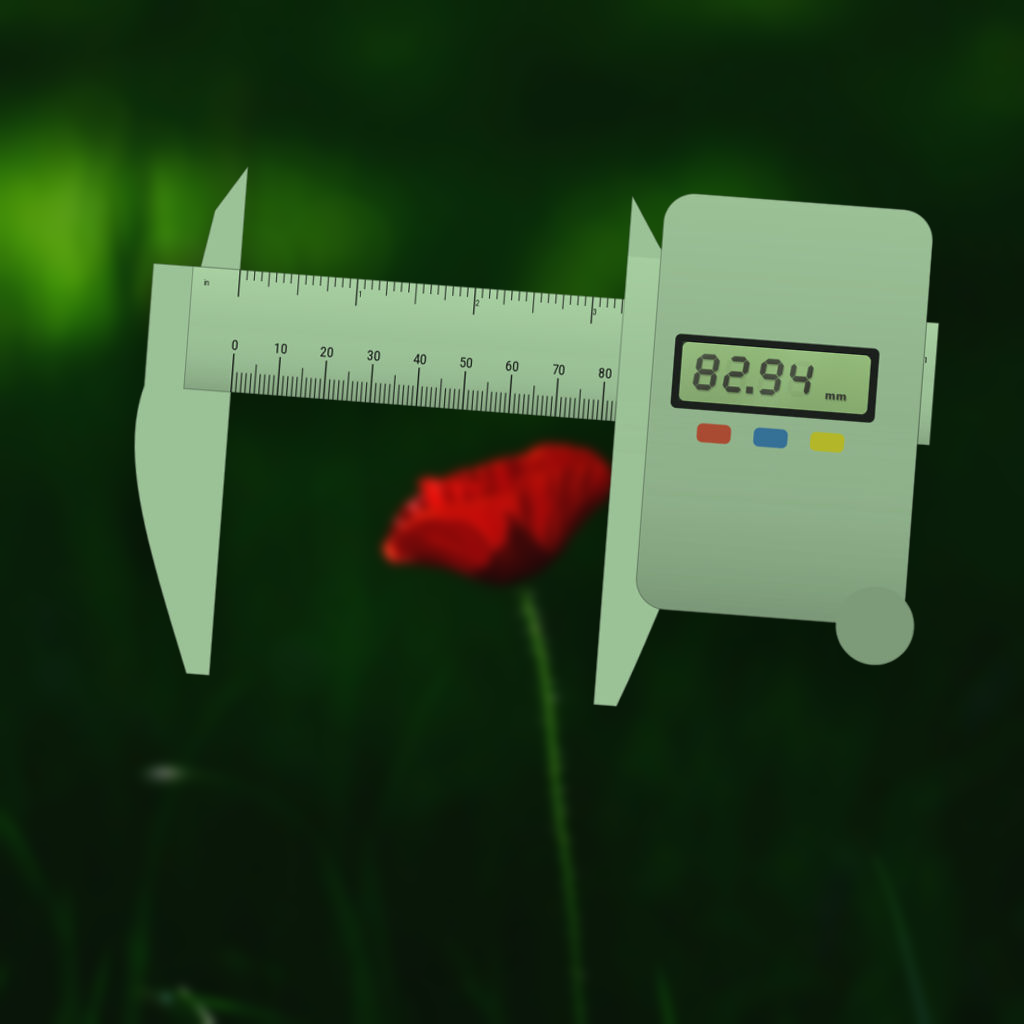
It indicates 82.94 mm
